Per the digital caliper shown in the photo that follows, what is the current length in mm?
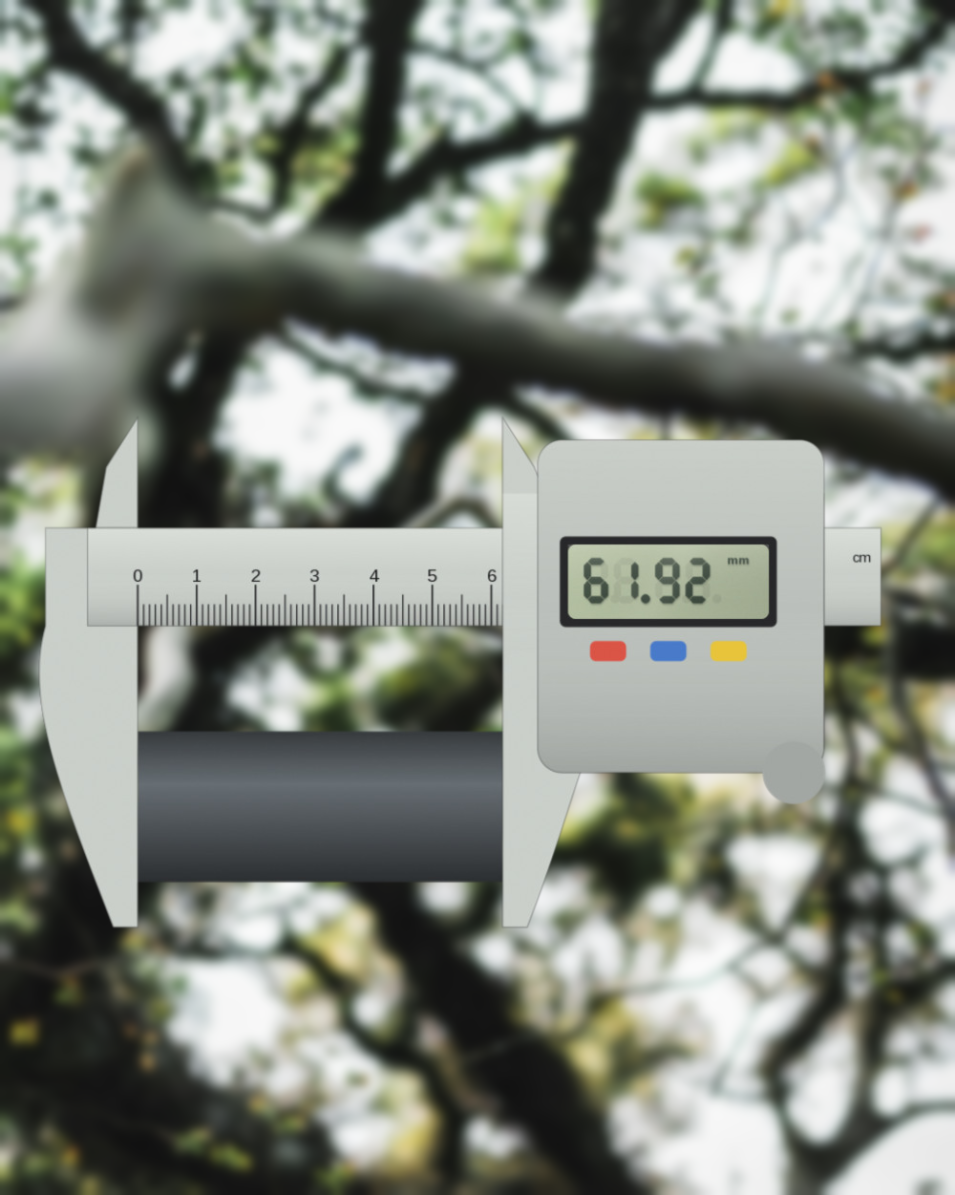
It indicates 61.92 mm
